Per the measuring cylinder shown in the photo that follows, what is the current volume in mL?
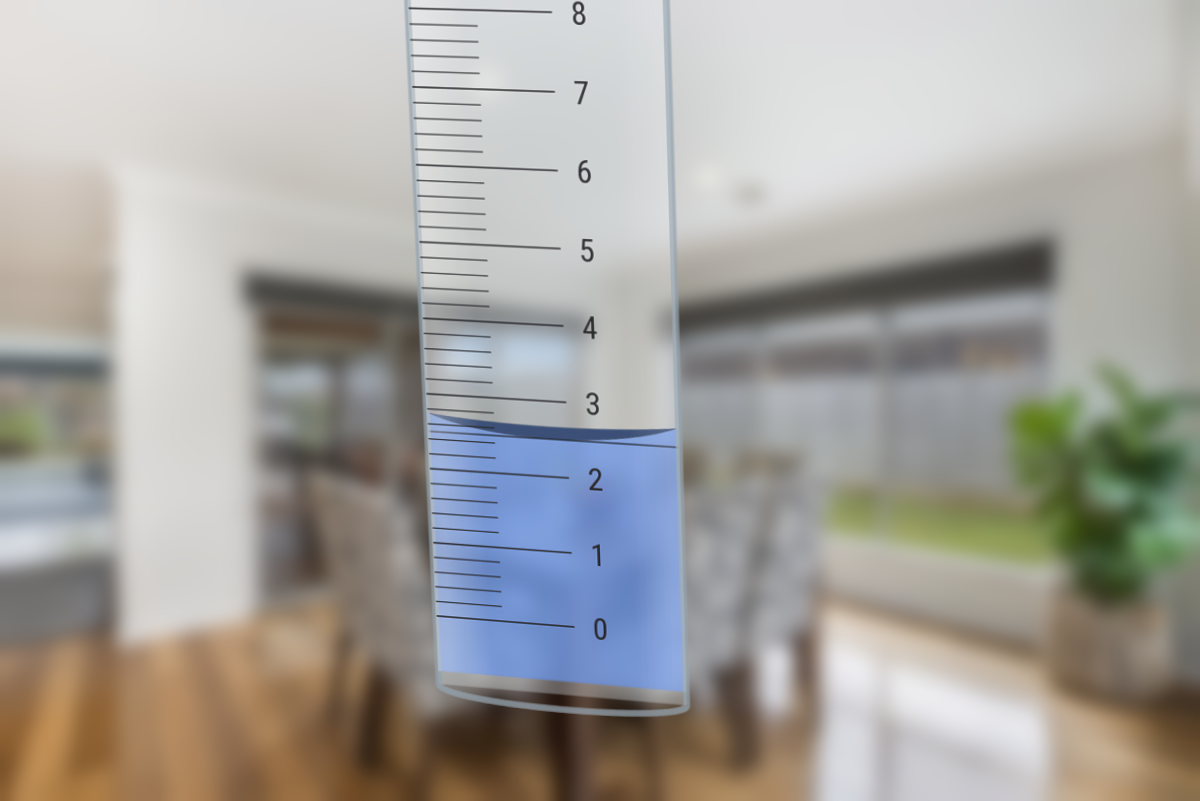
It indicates 2.5 mL
